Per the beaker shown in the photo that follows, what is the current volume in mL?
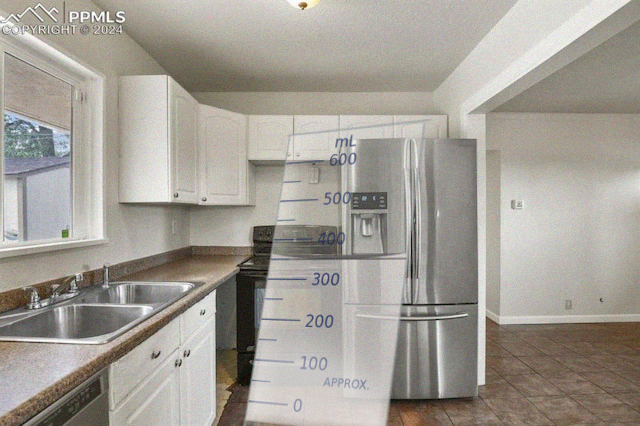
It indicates 350 mL
